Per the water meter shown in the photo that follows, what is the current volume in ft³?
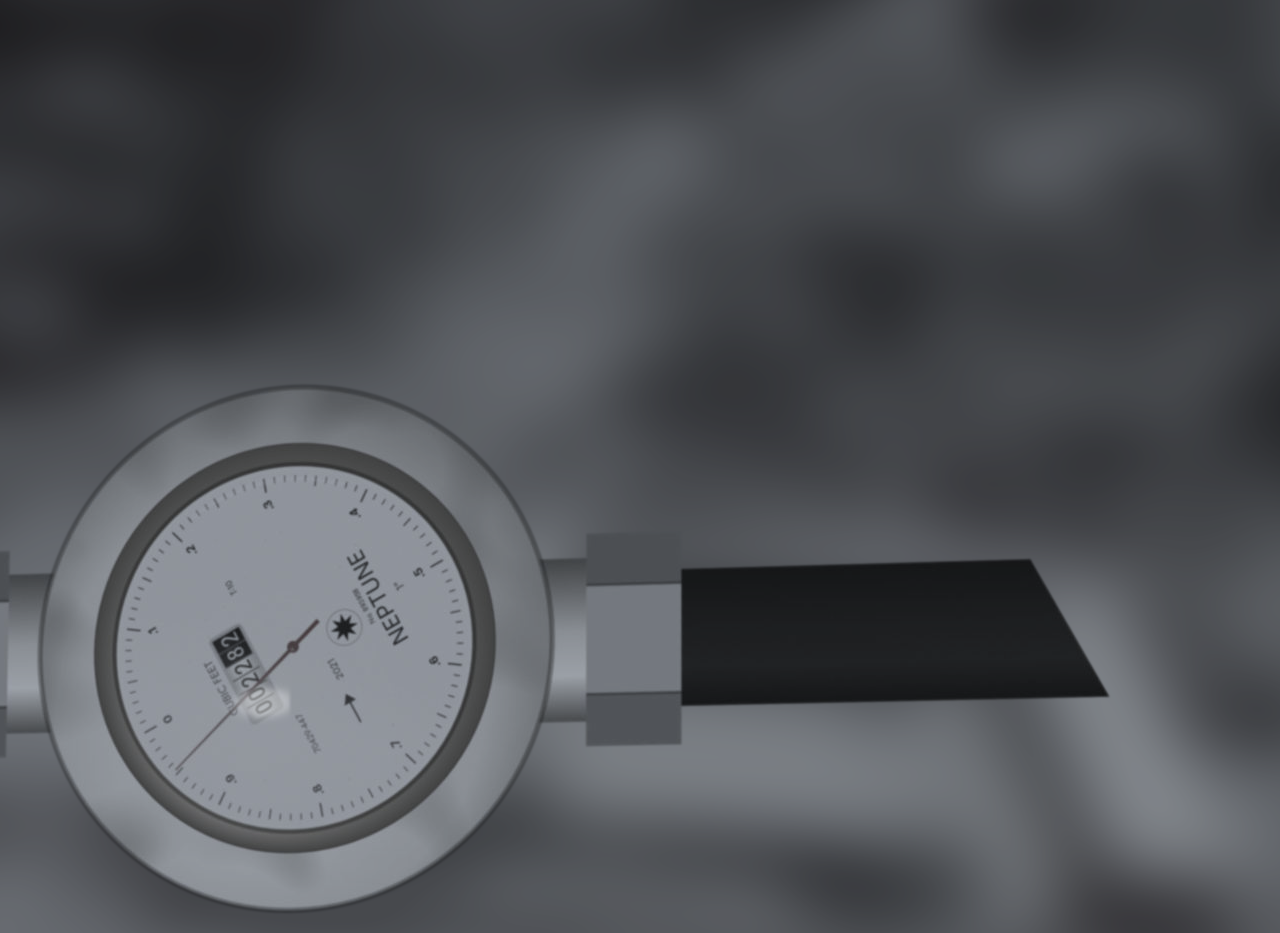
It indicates 2281.95 ft³
